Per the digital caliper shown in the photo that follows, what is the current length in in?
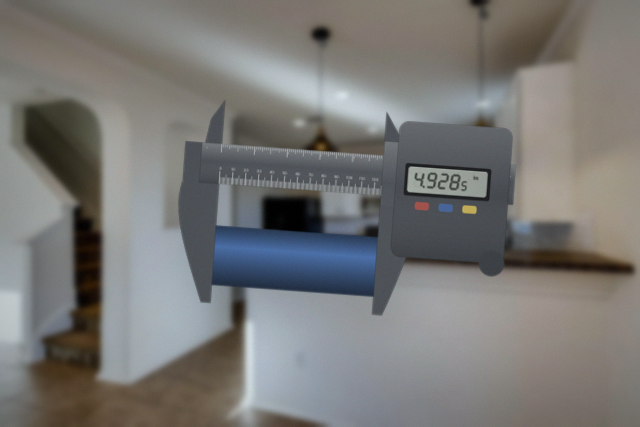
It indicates 4.9285 in
